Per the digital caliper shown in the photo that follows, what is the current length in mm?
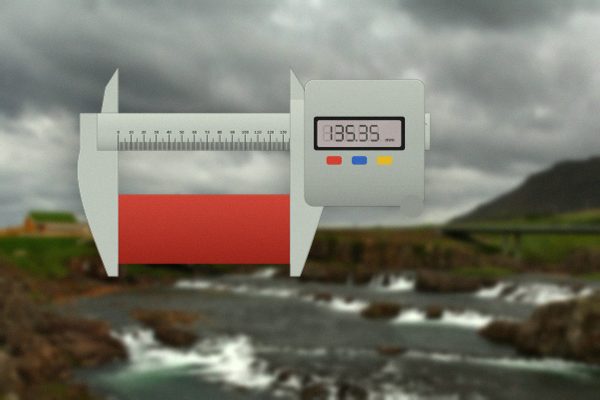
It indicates 135.35 mm
